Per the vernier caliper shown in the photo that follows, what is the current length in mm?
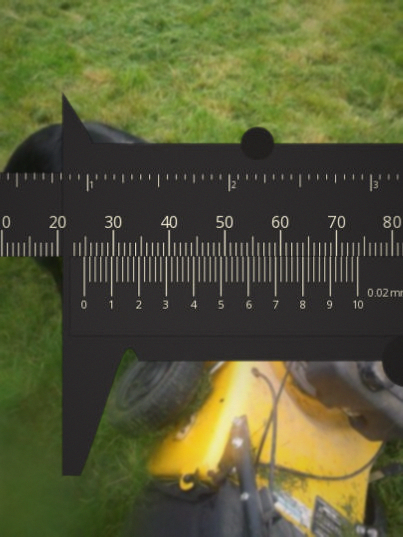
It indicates 24.8 mm
